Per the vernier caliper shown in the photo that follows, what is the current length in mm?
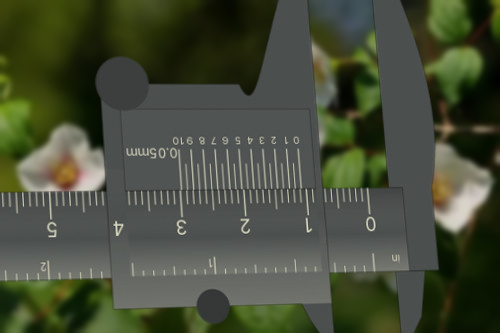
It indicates 10.8 mm
